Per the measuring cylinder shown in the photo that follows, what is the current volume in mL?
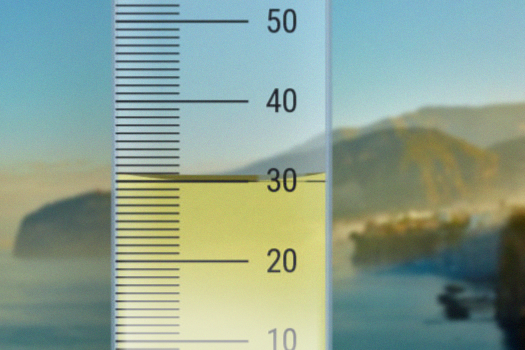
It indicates 30 mL
